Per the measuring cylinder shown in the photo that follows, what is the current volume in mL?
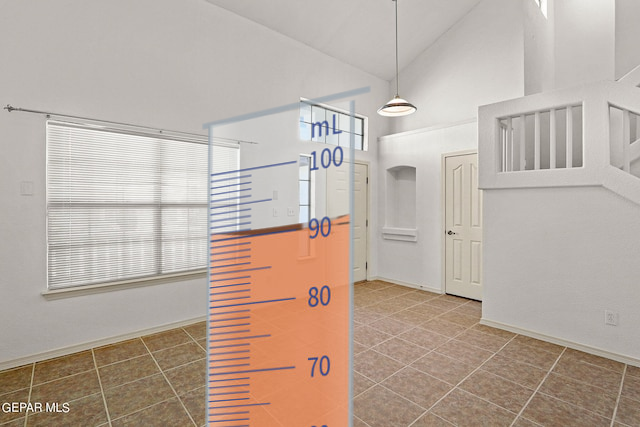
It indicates 90 mL
